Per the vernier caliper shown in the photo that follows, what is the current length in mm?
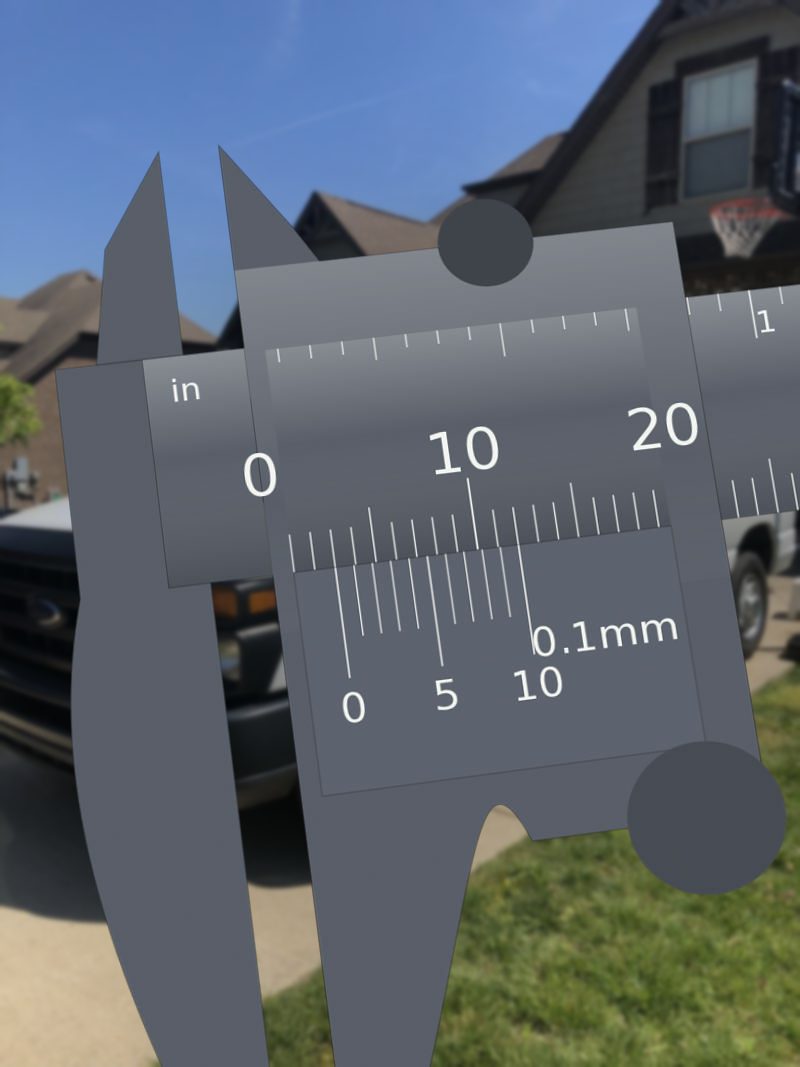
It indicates 3.0 mm
